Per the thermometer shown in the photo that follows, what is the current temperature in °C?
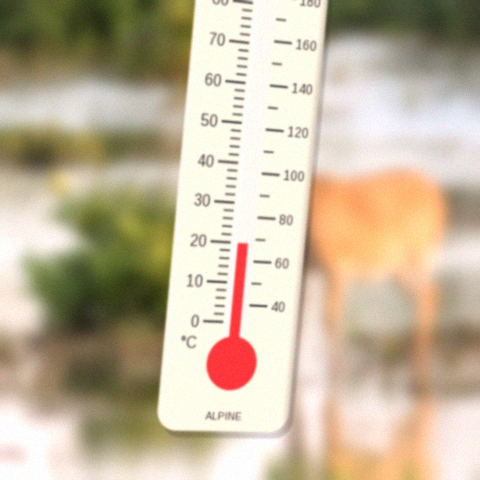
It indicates 20 °C
